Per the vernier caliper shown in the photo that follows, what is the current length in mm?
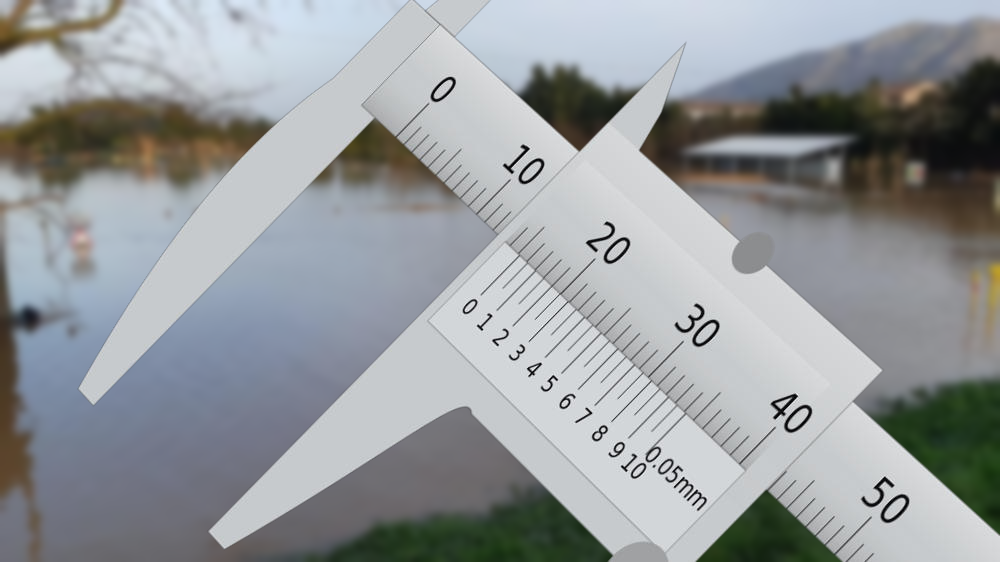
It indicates 15.2 mm
